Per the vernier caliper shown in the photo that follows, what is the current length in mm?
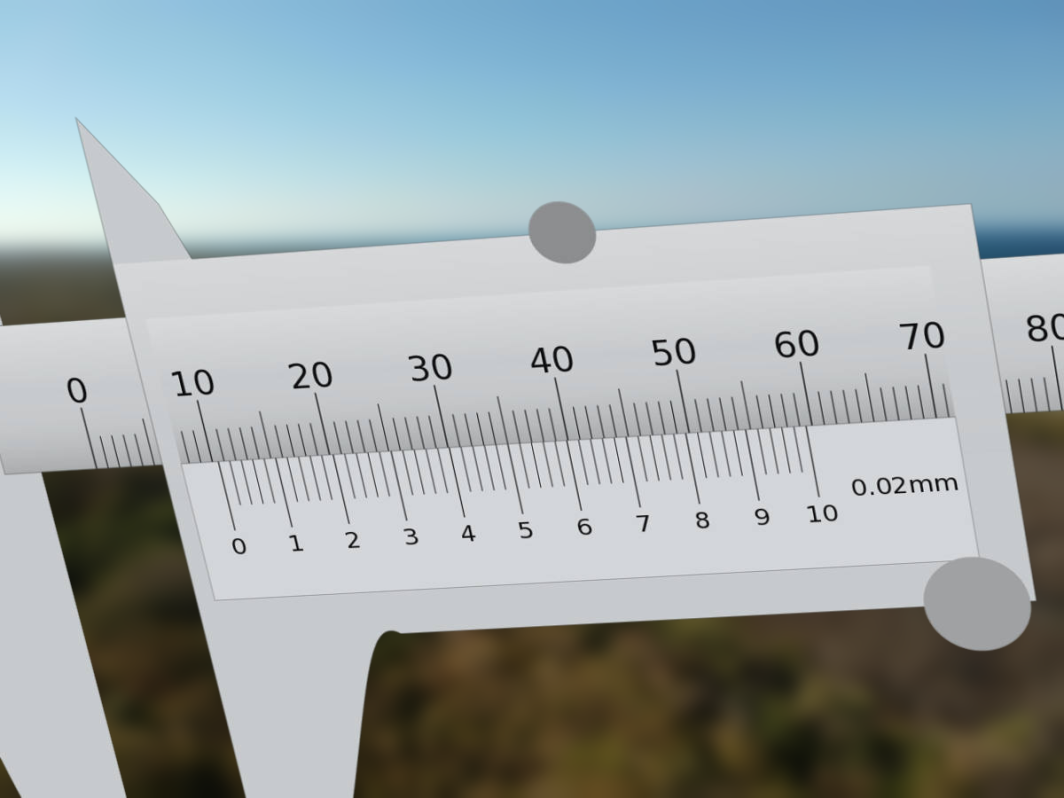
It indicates 10.5 mm
